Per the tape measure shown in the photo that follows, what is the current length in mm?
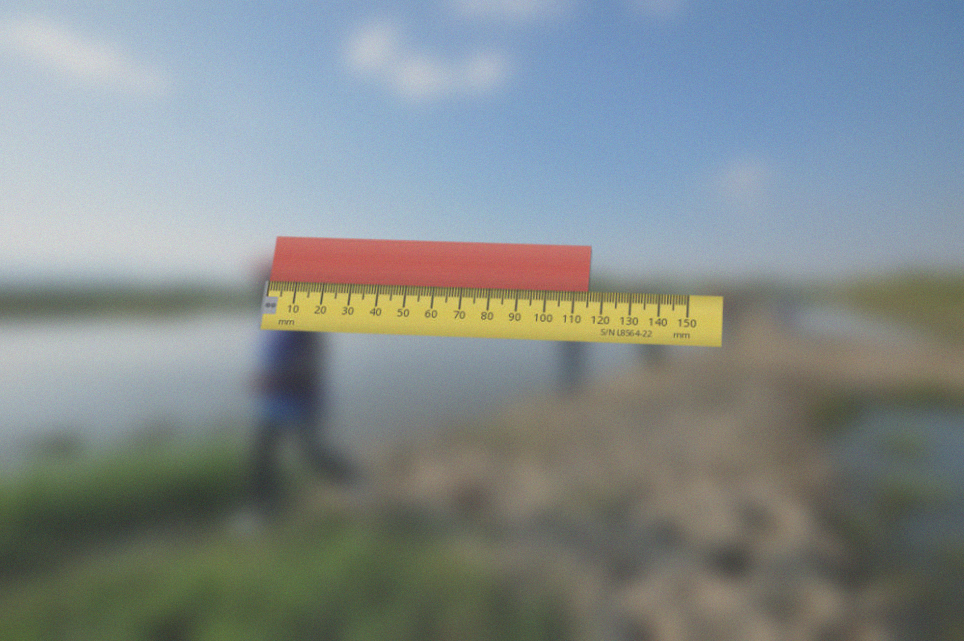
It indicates 115 mm
